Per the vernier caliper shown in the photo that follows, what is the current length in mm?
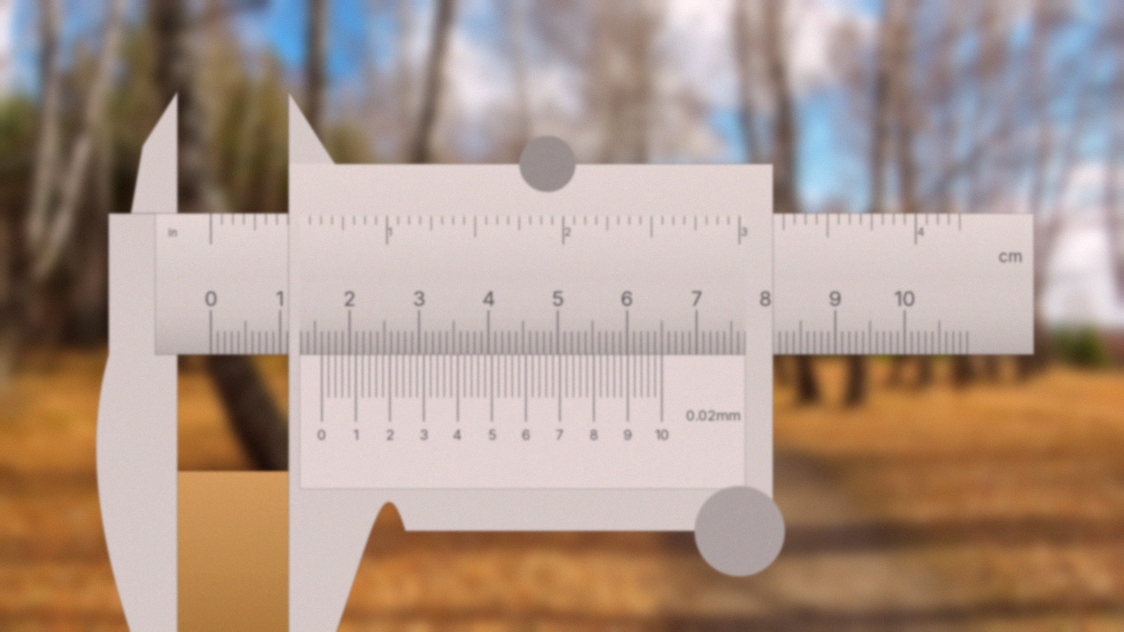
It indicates 16.0 mm
